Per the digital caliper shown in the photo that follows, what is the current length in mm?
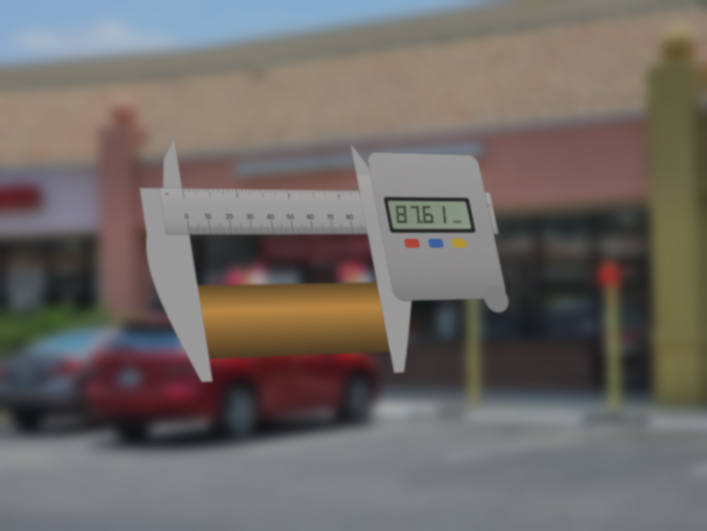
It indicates 87.61 mm
